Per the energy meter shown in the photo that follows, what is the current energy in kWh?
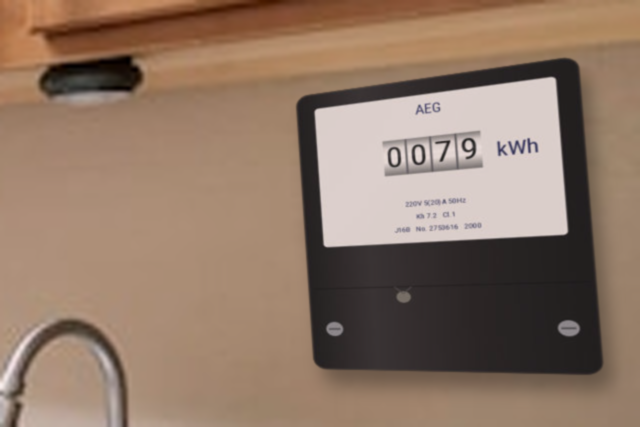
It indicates 79 kWh
